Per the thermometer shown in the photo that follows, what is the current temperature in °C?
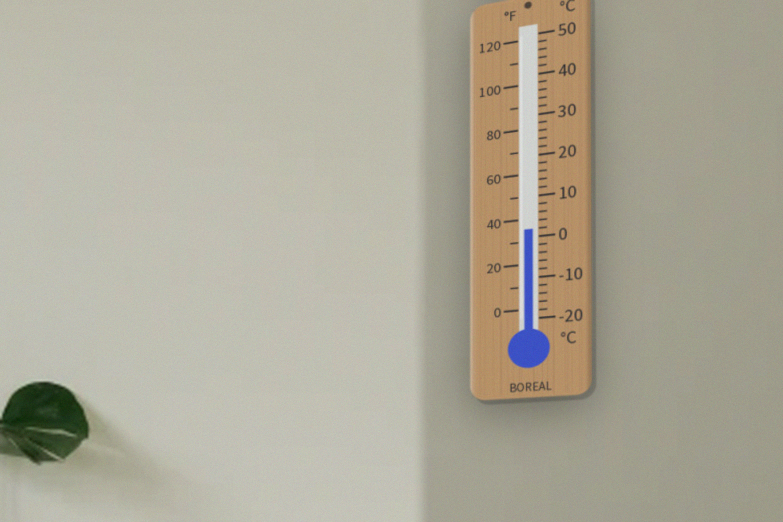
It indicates 2 °C
